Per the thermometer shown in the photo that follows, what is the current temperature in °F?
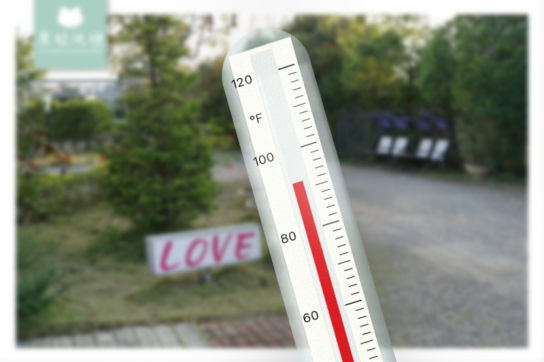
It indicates 92 °F
